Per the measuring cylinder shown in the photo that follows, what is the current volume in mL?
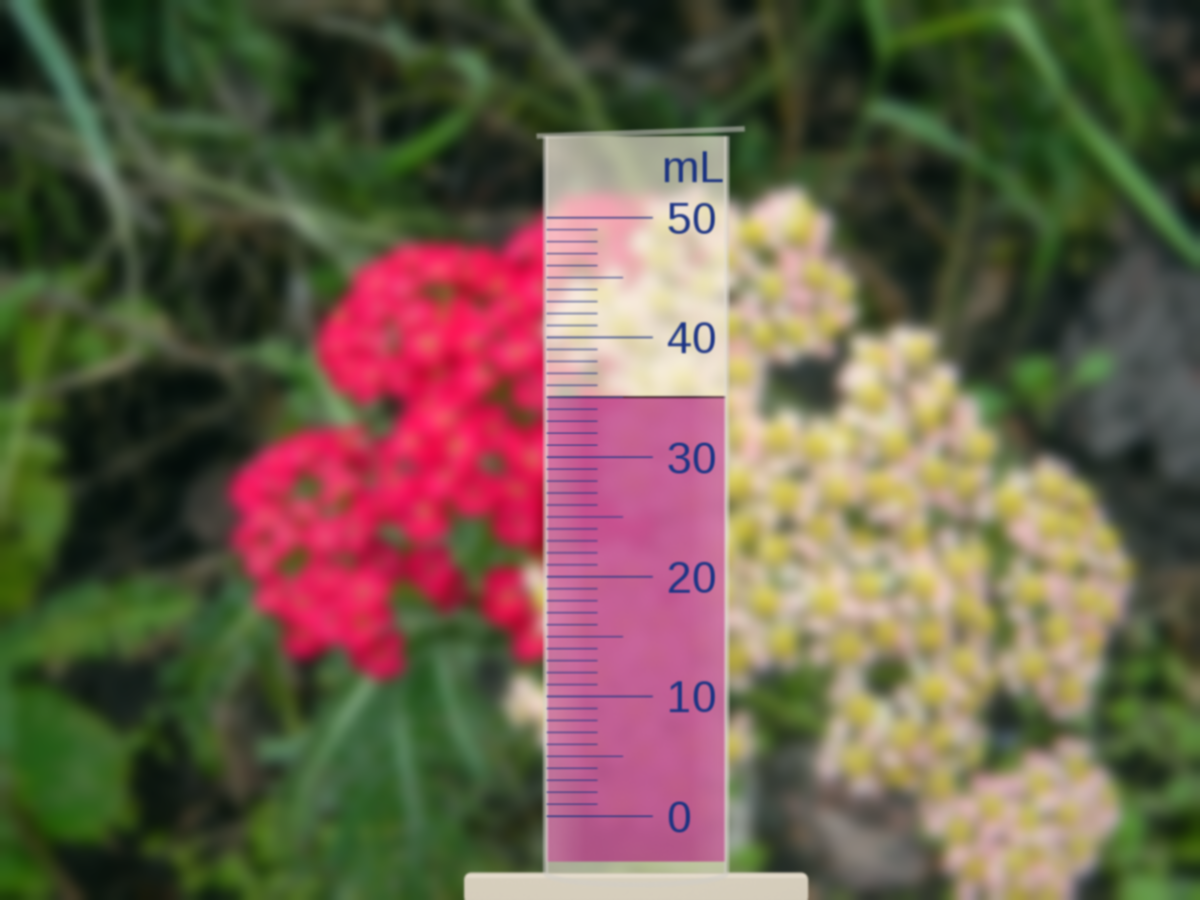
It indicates 35 mL
